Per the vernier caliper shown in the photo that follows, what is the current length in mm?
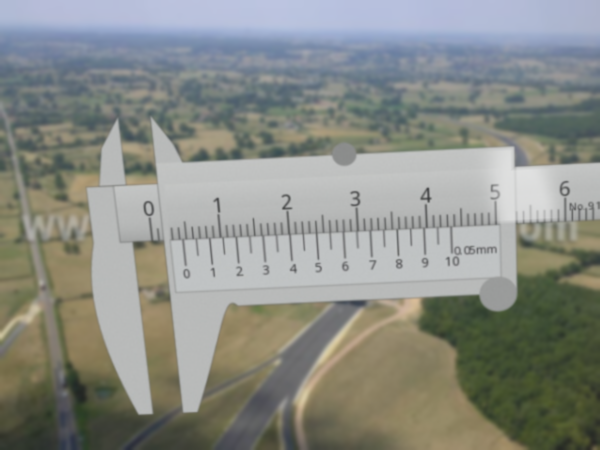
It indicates 4.5 mm
